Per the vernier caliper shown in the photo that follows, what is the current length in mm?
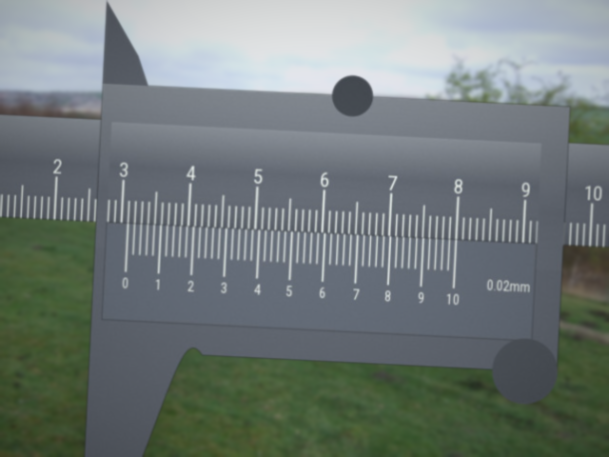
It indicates 31.0 mm
